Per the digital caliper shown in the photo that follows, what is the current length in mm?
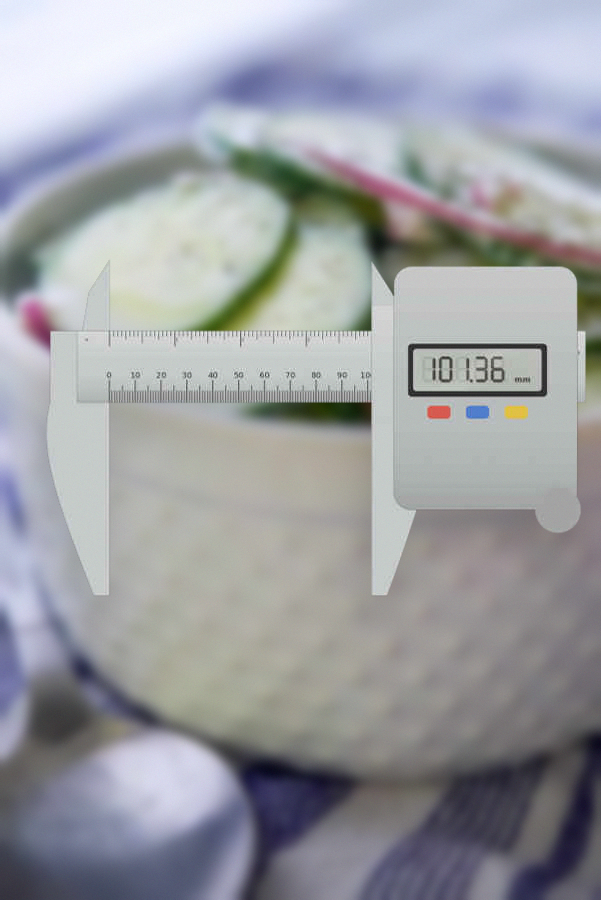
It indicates 101.36 mm
